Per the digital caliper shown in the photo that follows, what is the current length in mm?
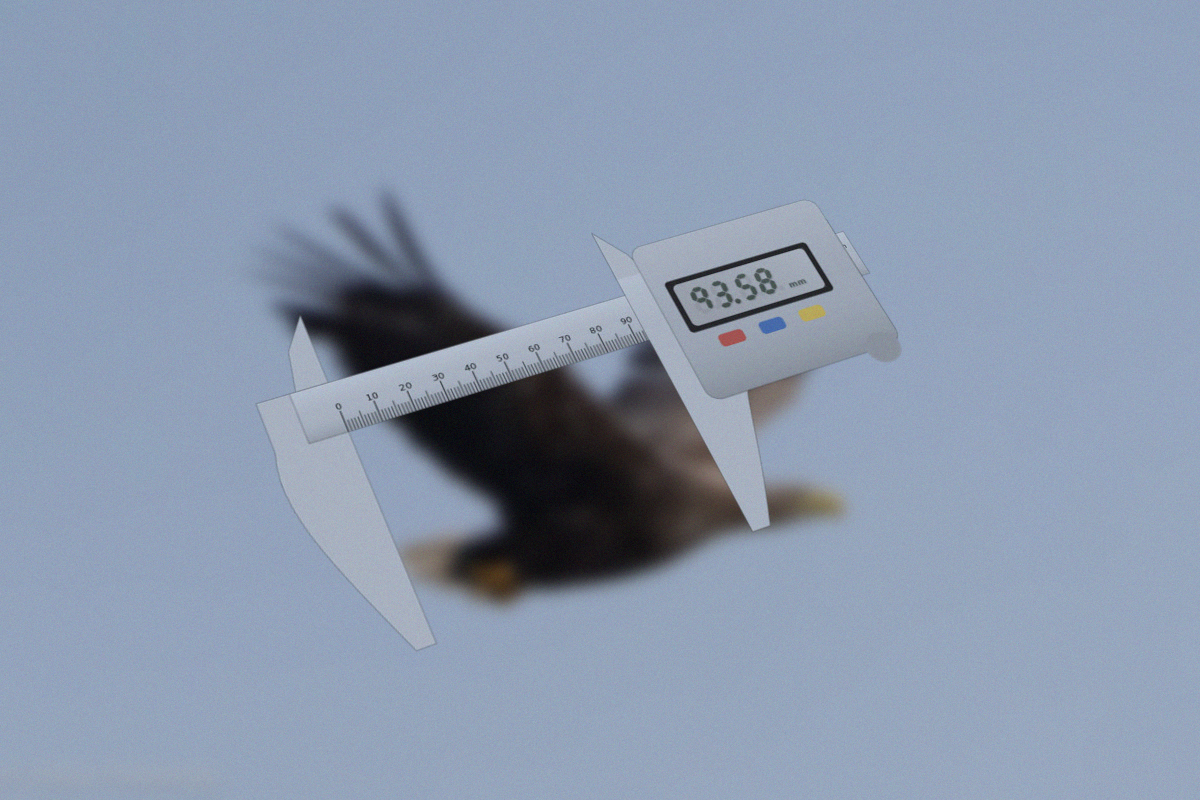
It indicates 93.58 mm
